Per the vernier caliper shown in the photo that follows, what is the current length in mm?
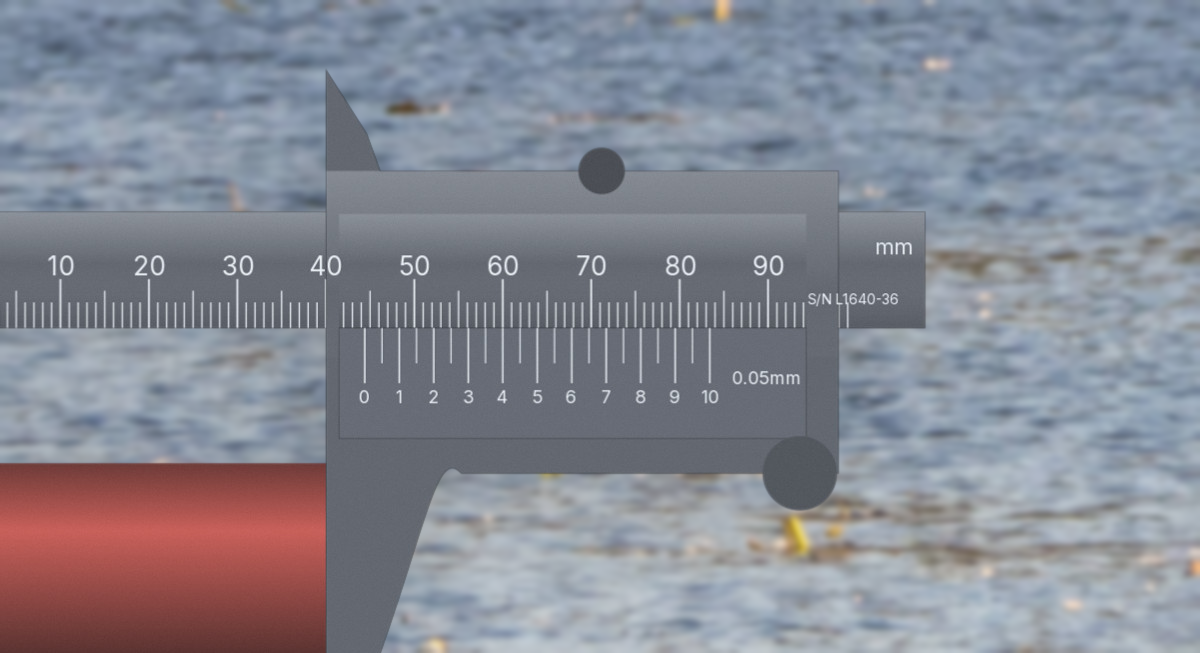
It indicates 44.4 mm
